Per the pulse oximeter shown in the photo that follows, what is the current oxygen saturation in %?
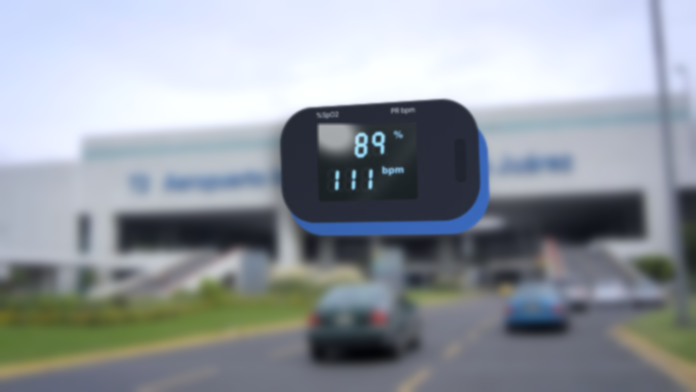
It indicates 89 %
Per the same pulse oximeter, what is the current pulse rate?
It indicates 111 bpm
